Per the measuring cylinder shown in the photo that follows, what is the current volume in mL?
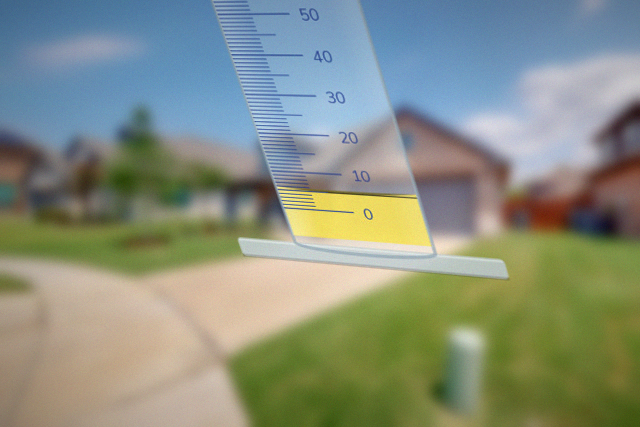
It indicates 5 mL
